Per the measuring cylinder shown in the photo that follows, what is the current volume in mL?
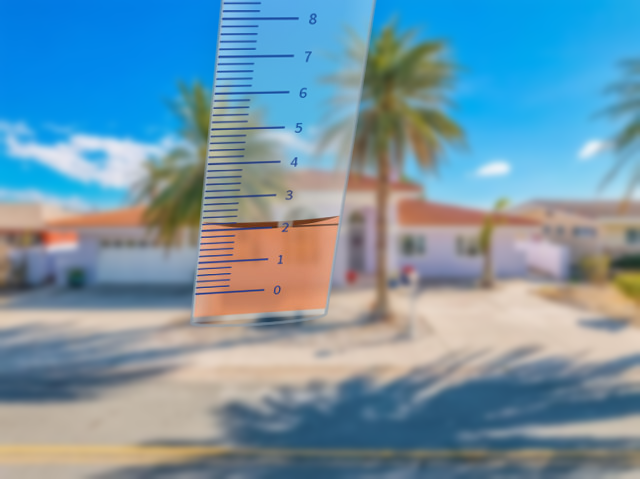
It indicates 2 mL
